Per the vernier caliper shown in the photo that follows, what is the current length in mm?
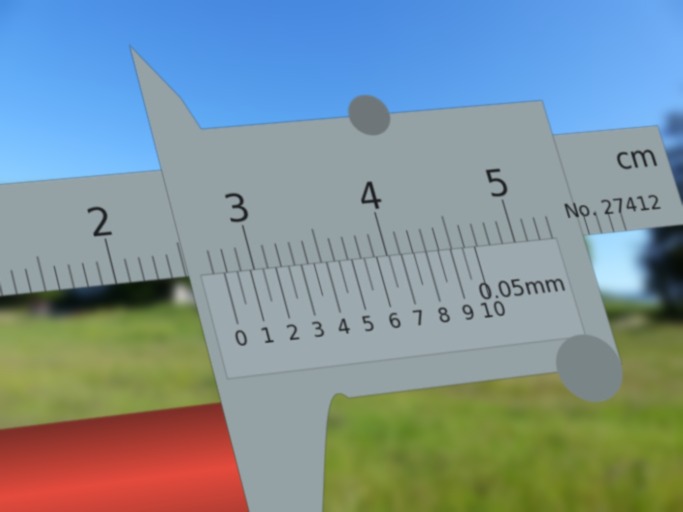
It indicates 27.8 mm
